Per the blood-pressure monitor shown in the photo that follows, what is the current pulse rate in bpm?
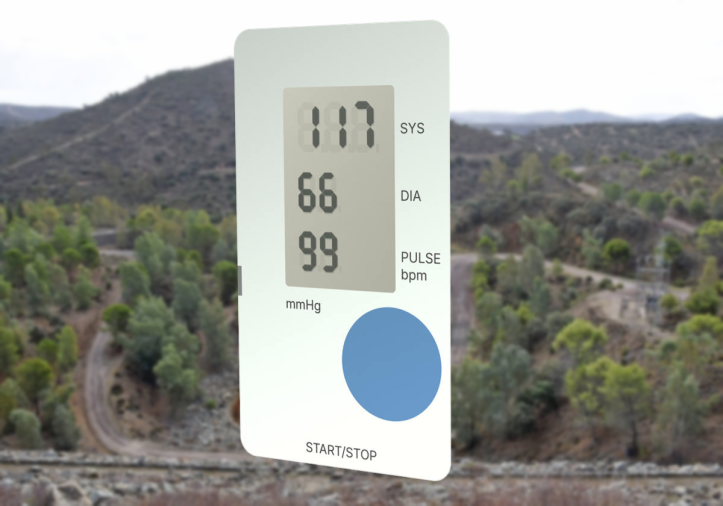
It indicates 99 bpm
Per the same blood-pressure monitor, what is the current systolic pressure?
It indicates 117 mmHg
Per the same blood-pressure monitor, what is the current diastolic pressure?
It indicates 66 mmHg
